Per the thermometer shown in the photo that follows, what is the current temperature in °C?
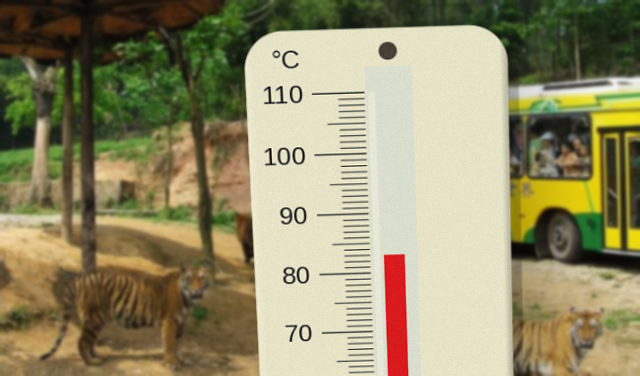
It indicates 83 °C
